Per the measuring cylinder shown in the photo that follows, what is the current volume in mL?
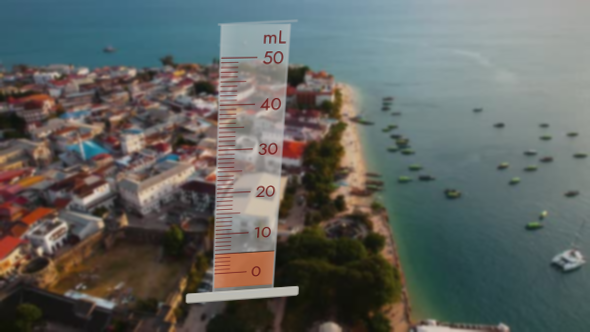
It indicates 5 mL
